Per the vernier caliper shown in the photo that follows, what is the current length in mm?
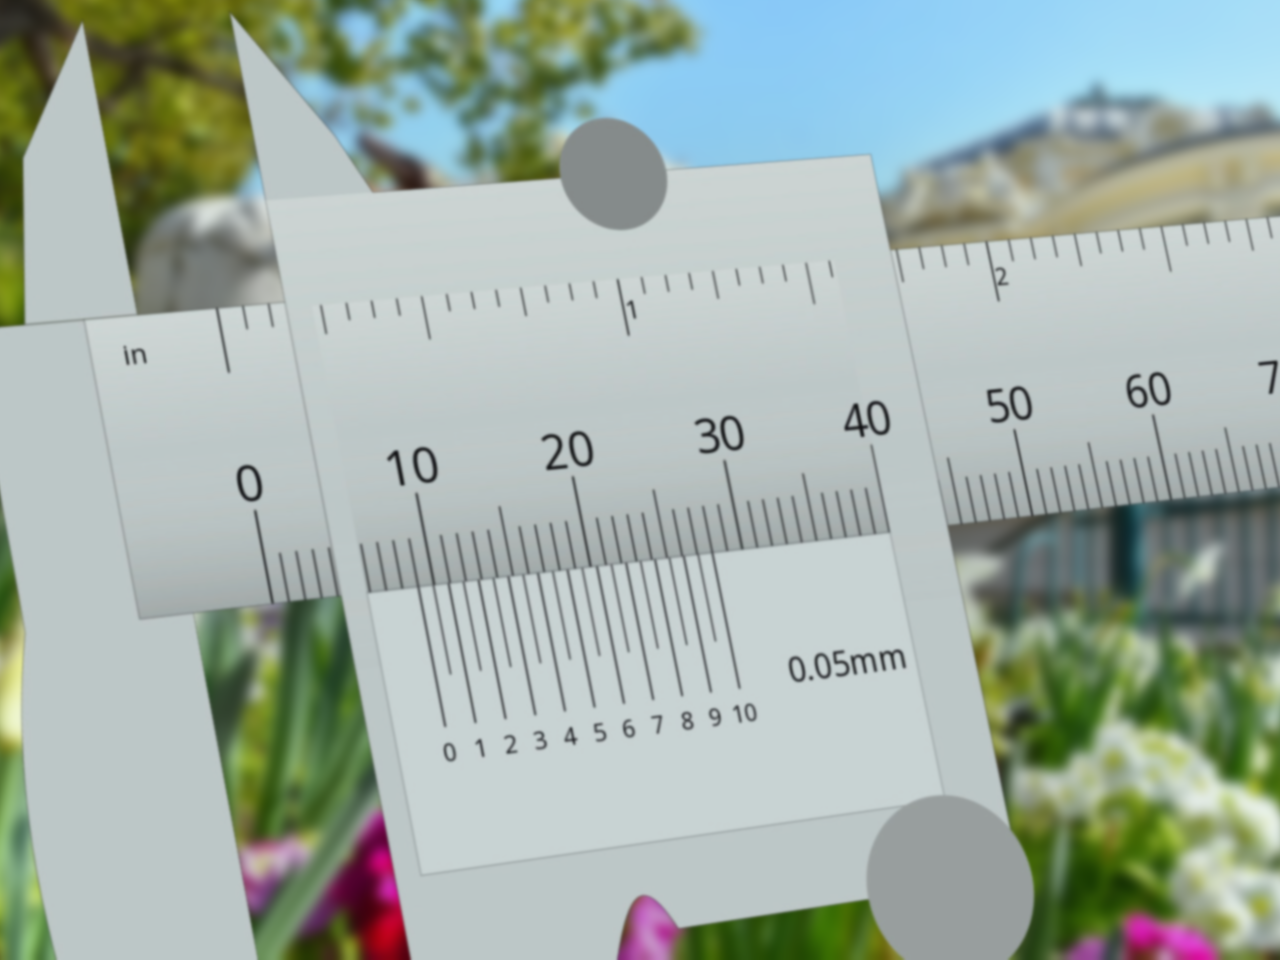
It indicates 9.0 mm
